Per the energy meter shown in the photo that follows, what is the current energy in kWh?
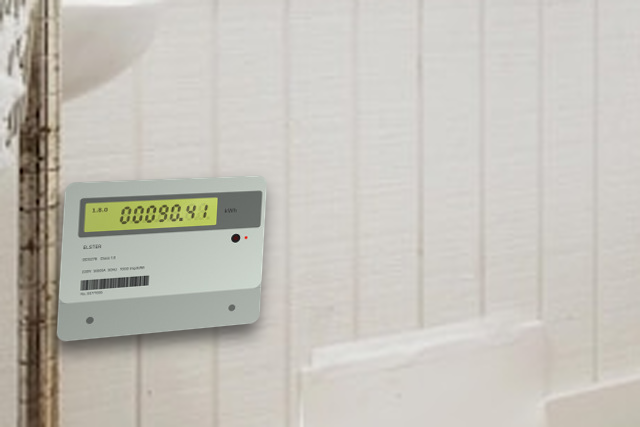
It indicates 90.41 kWh
